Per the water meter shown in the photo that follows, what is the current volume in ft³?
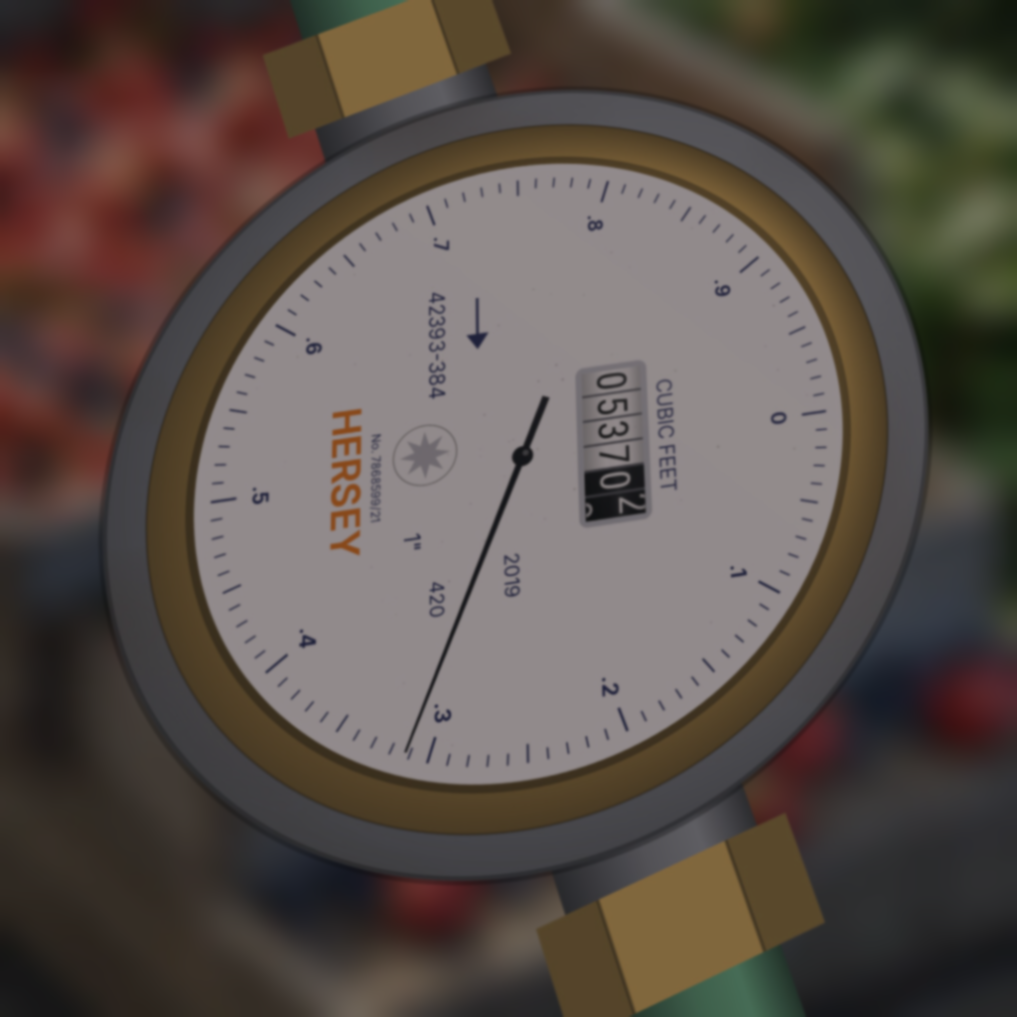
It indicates 53702.31 ft³
